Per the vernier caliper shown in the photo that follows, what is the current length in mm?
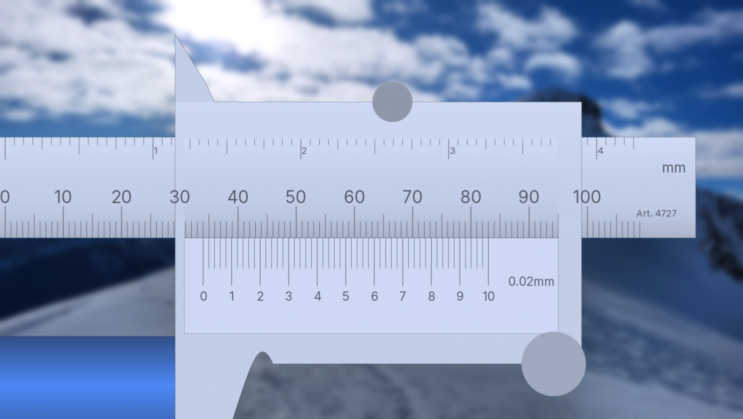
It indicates 34.0 mm
